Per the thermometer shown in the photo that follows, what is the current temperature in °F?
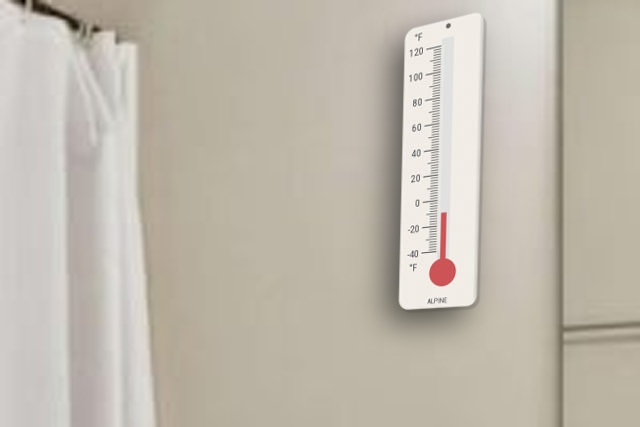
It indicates -10 °F
